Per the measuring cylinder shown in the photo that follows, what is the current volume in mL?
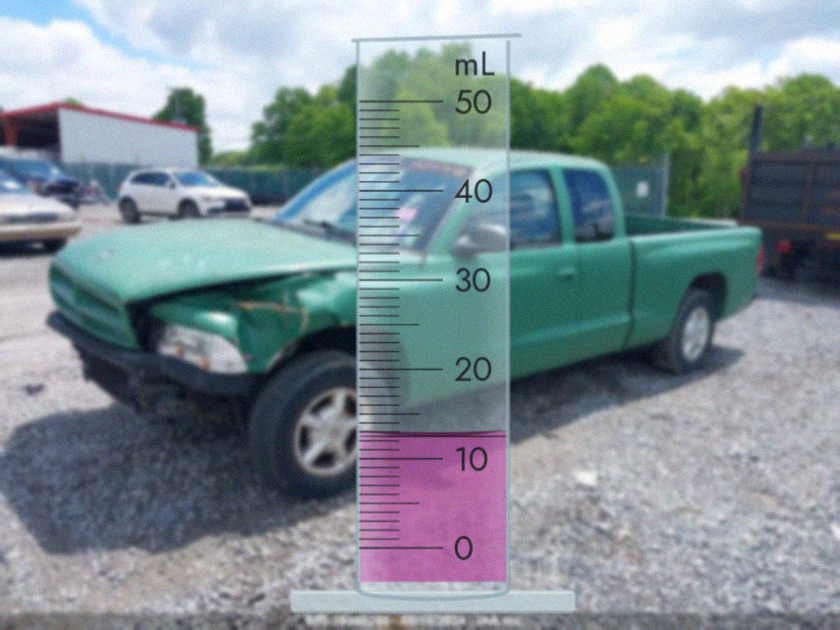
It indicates 12.5 mL
